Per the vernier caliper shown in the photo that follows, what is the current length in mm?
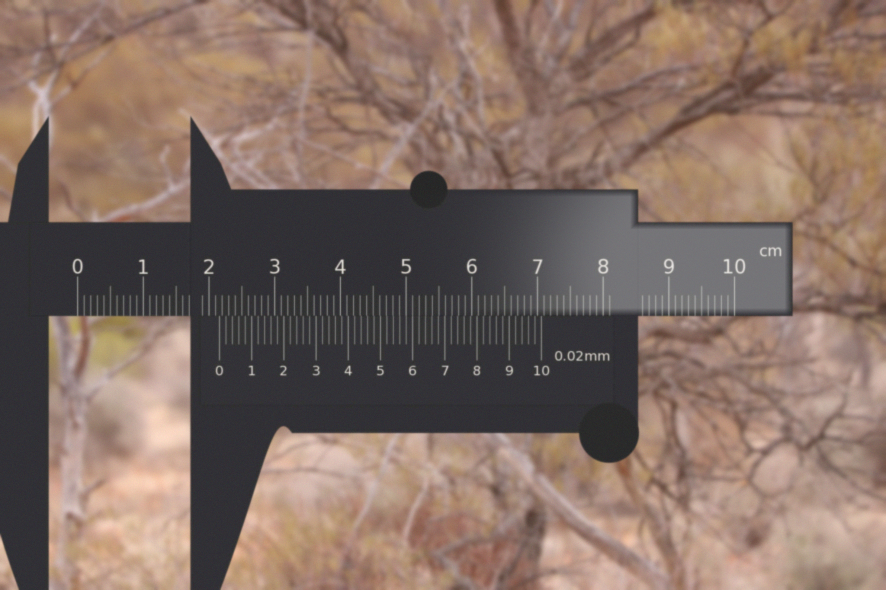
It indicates 21.6 mm
